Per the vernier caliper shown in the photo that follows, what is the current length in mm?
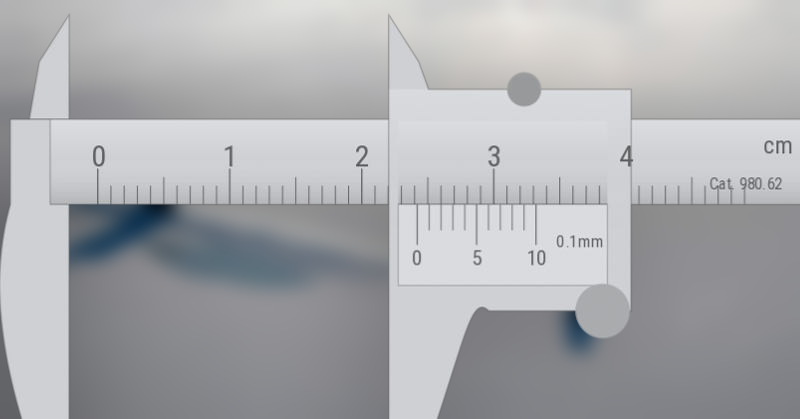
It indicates 24.2 mm
